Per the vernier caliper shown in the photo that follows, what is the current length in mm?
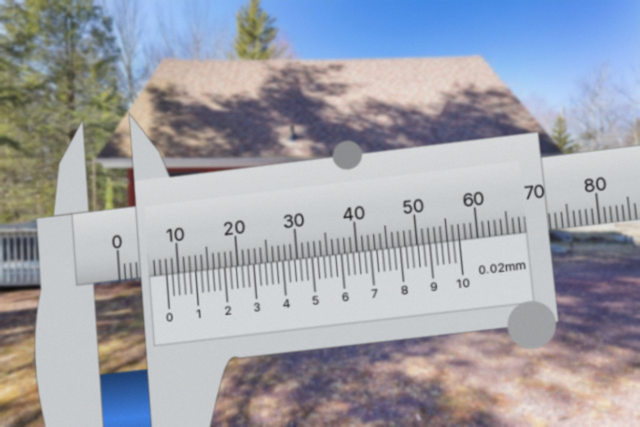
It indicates 8.0 mm
